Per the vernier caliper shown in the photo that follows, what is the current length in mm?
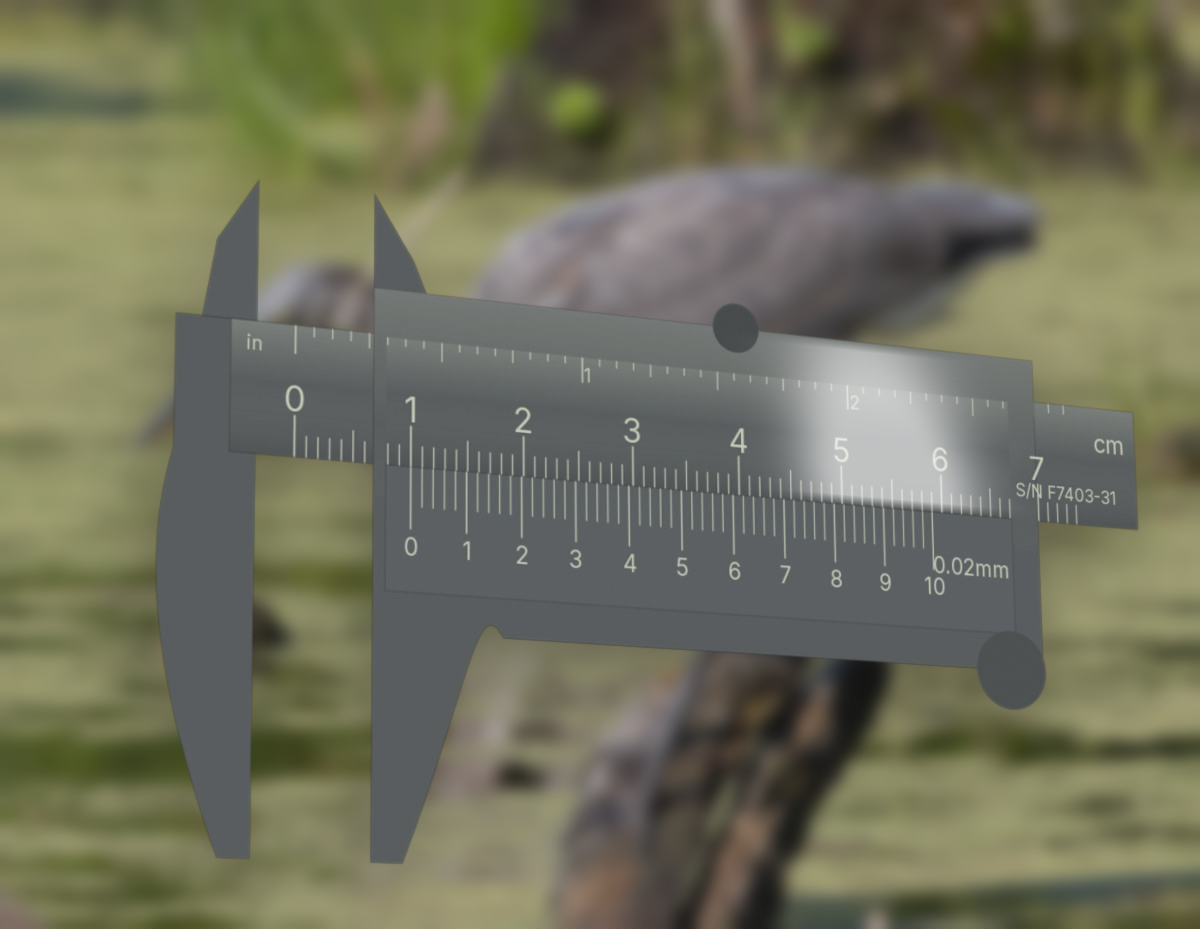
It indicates 10.0 mm
